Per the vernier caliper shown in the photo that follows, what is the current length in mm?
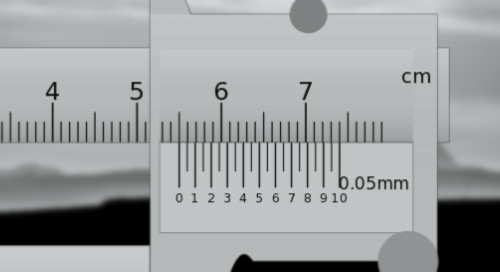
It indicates 55.0 mm
